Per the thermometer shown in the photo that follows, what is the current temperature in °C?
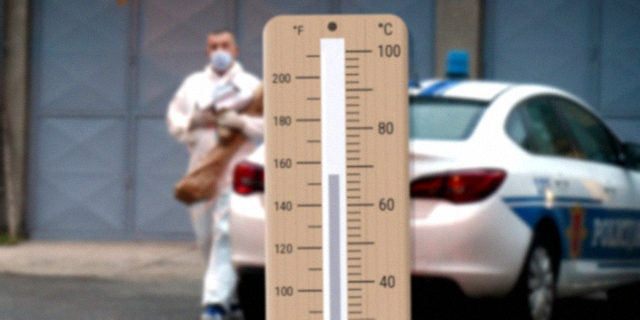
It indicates 68 °C
